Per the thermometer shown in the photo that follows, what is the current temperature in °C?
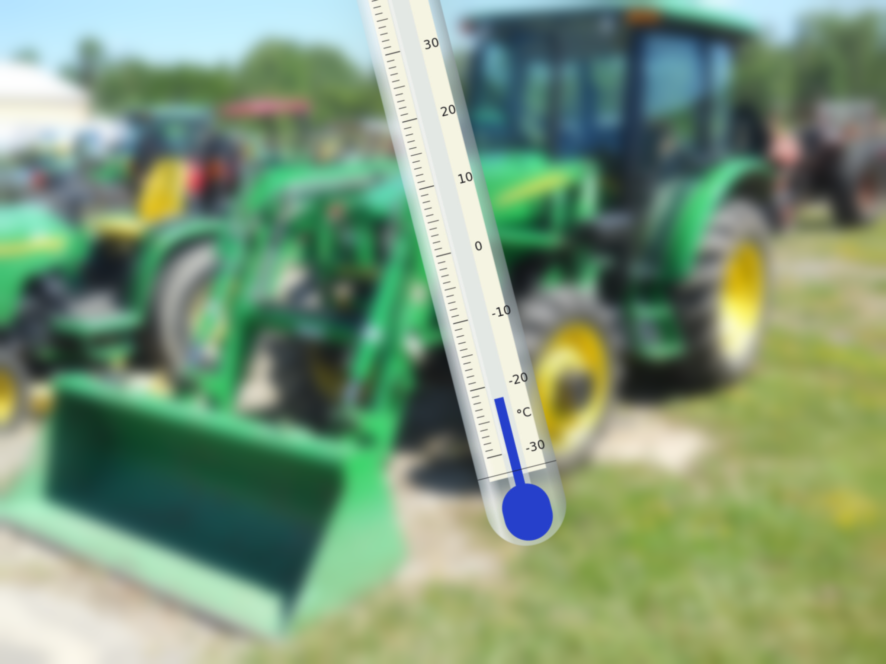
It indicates -22 °C
